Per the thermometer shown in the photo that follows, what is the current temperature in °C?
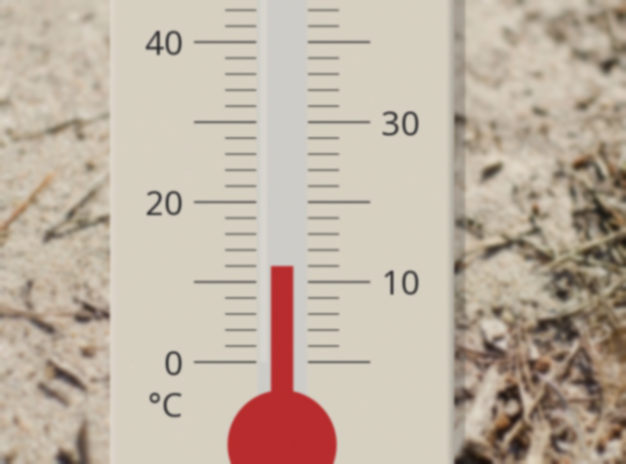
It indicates 12 °C
